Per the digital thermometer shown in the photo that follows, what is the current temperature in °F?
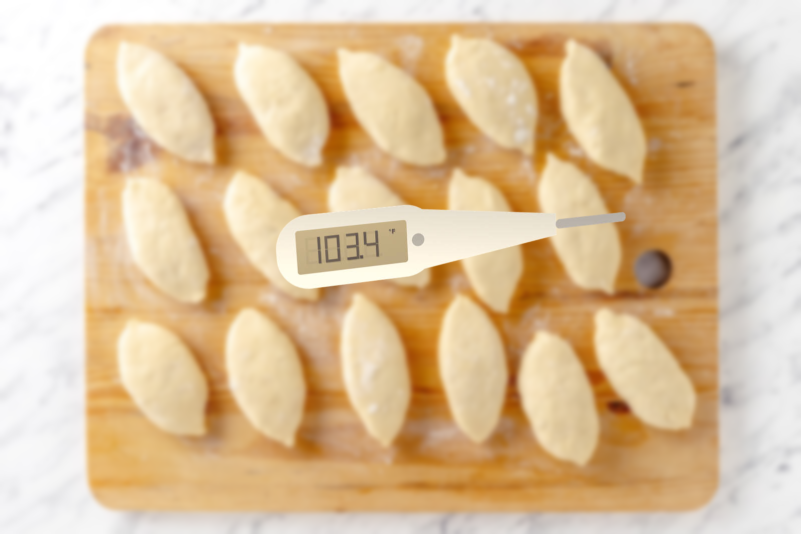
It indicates 103.4 °F
